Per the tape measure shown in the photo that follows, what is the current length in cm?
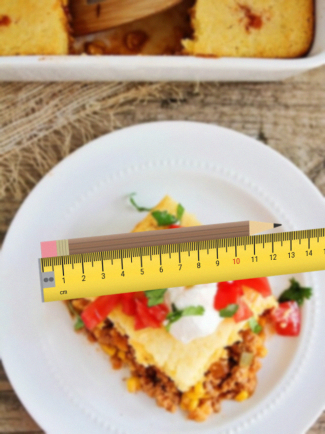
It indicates 12.5 cm
